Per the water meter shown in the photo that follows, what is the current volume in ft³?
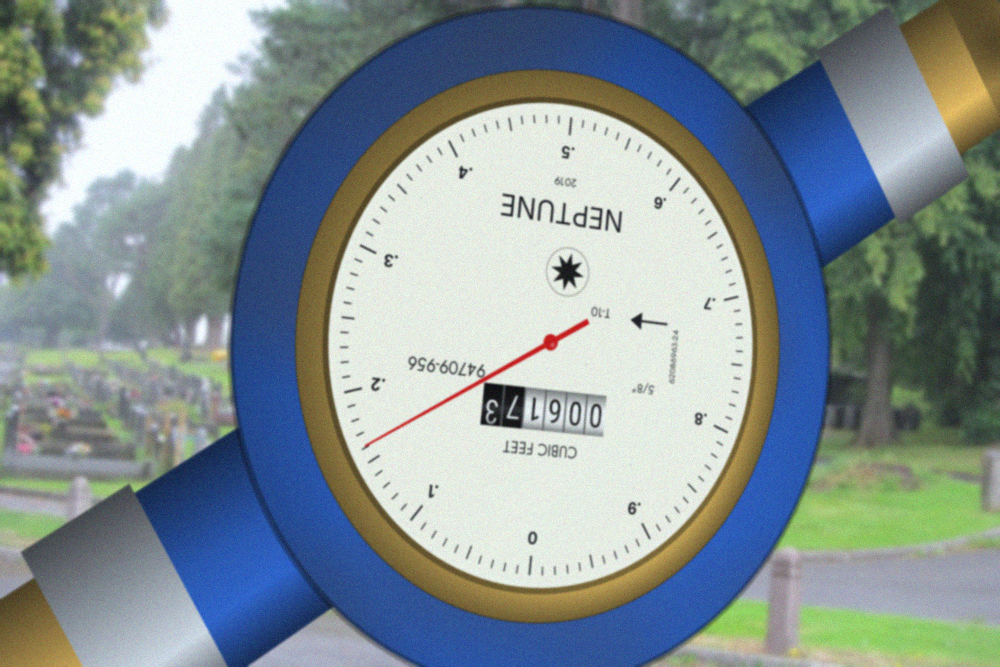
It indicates 6173.16 ft³
